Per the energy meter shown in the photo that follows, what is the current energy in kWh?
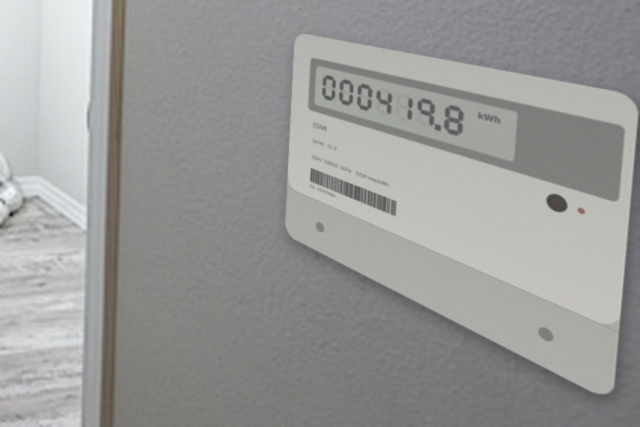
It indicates 419.8 kWh
